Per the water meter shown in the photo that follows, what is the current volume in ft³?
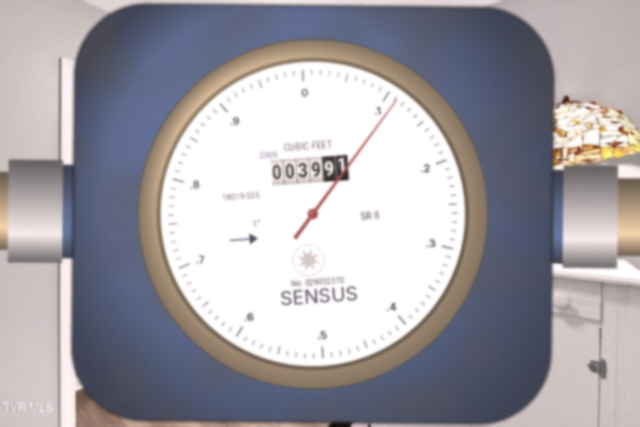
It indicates 3991.11 ft³
